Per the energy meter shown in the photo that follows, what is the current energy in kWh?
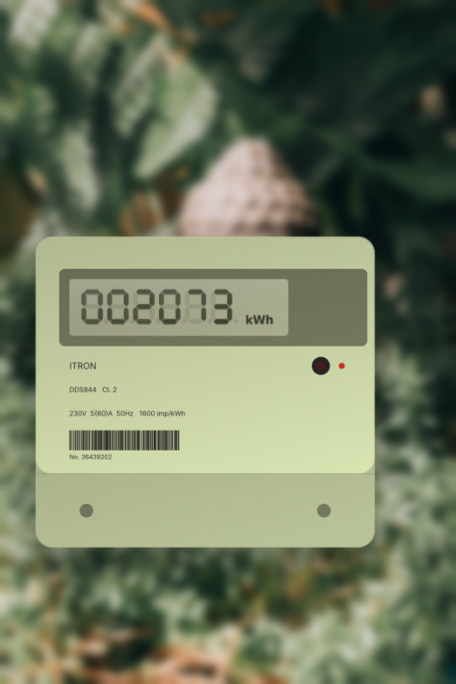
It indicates 2073 kWh
